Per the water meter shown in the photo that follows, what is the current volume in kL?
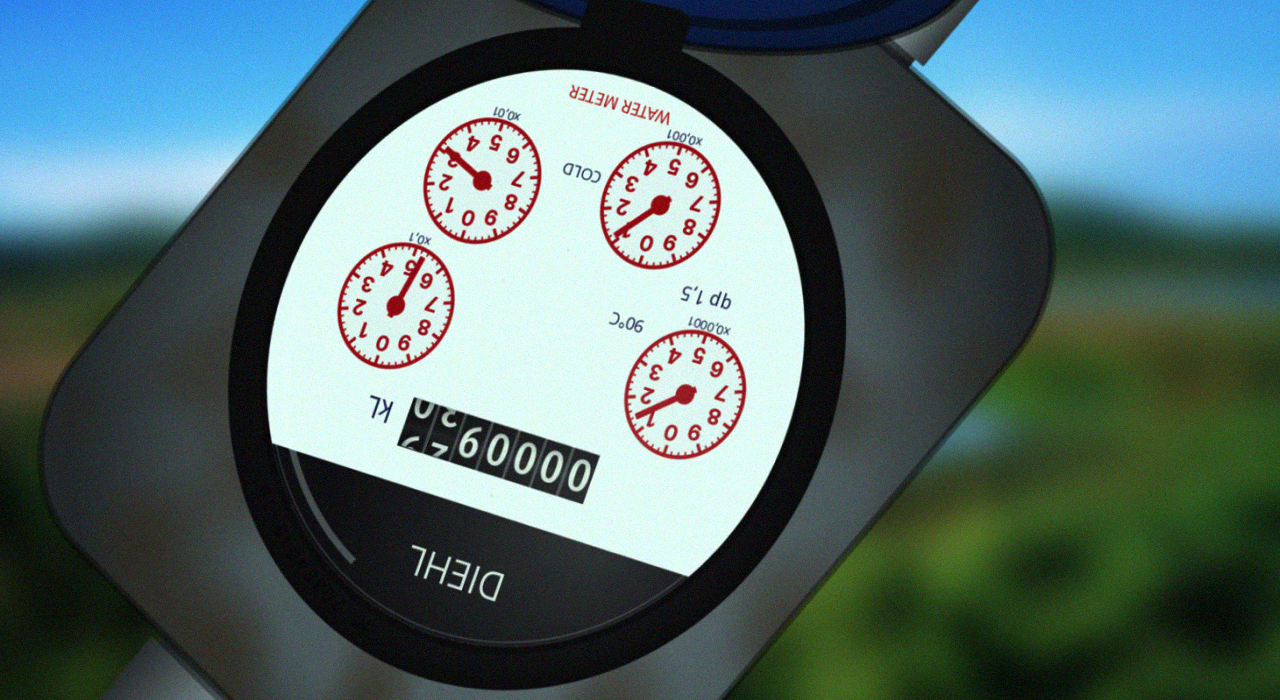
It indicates 929.5311 kL
